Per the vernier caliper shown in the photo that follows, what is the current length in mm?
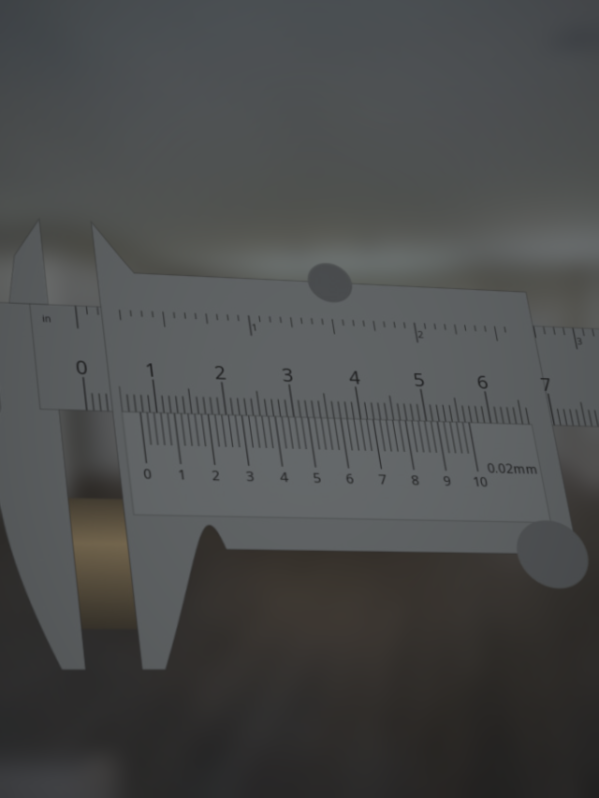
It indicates 7.6 mm
